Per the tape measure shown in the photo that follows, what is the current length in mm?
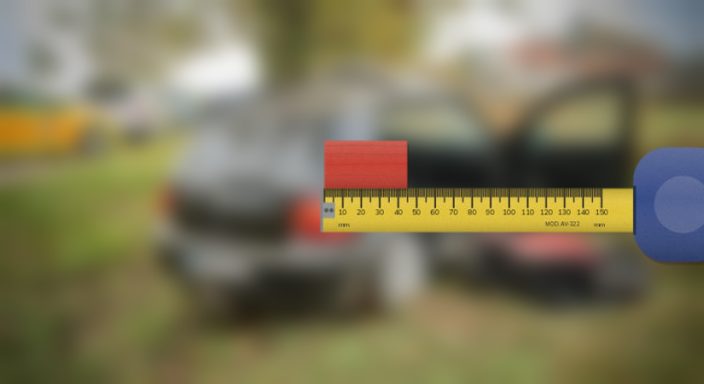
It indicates 45 mm
